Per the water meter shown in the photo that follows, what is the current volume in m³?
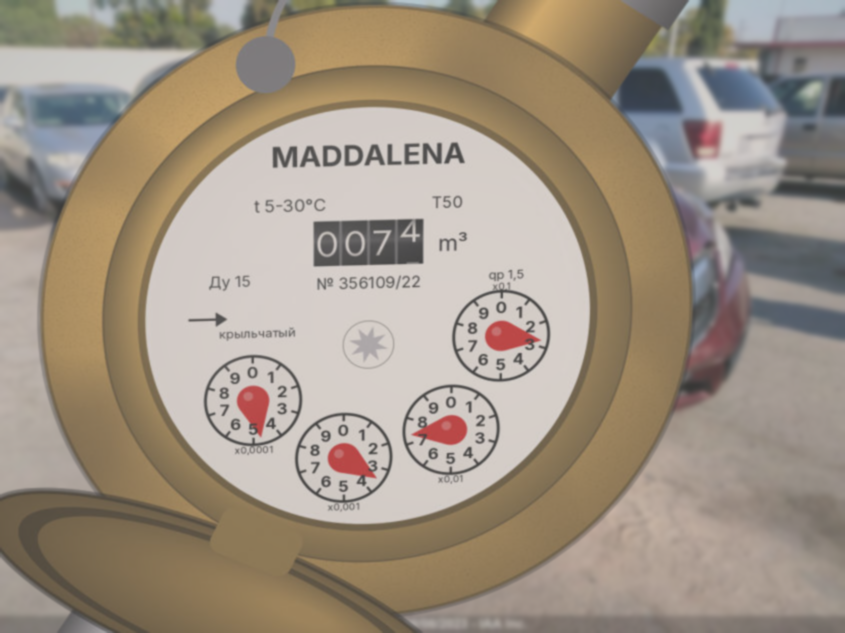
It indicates 74.2734 m³
